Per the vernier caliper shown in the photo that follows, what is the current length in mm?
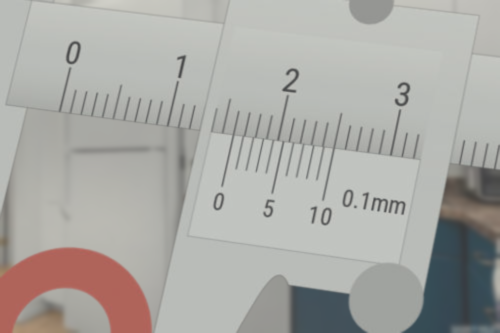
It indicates 16.0 mm
